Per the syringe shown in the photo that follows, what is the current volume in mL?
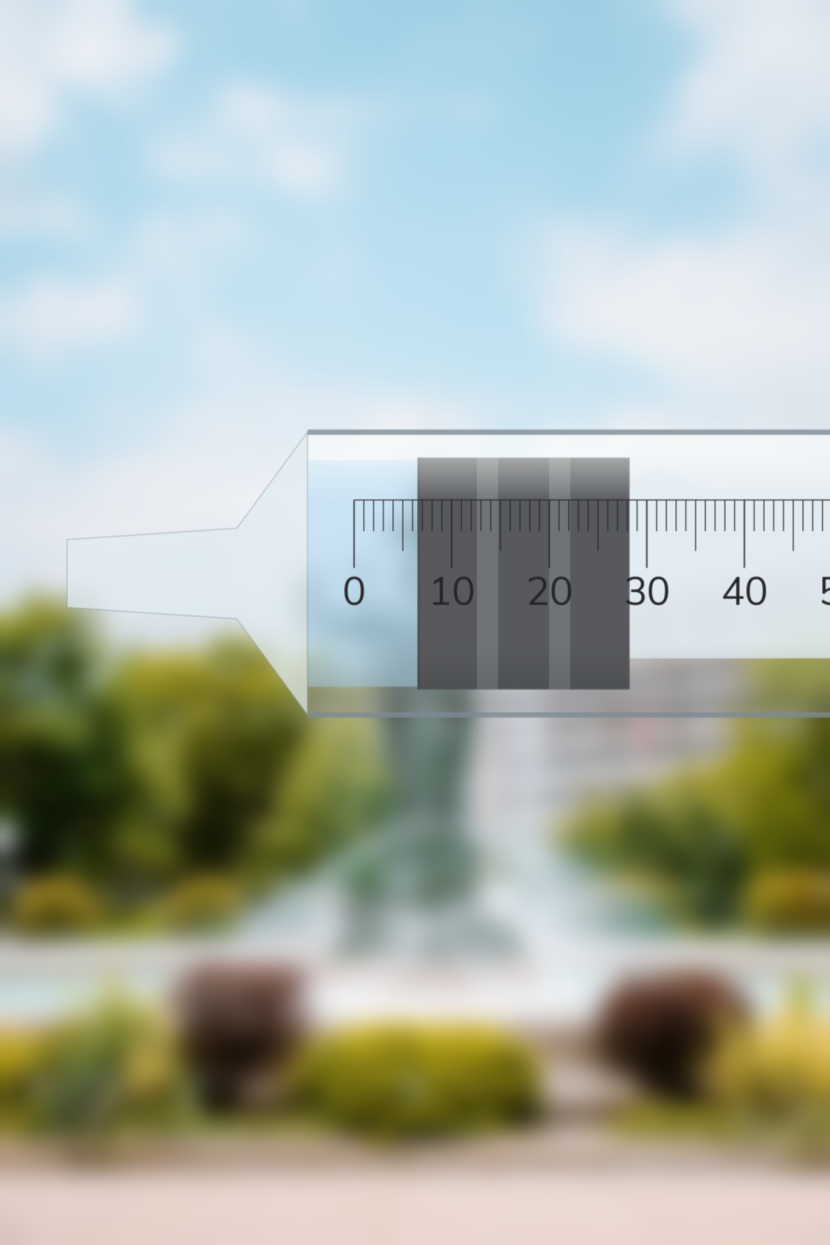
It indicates 6.5 mL
